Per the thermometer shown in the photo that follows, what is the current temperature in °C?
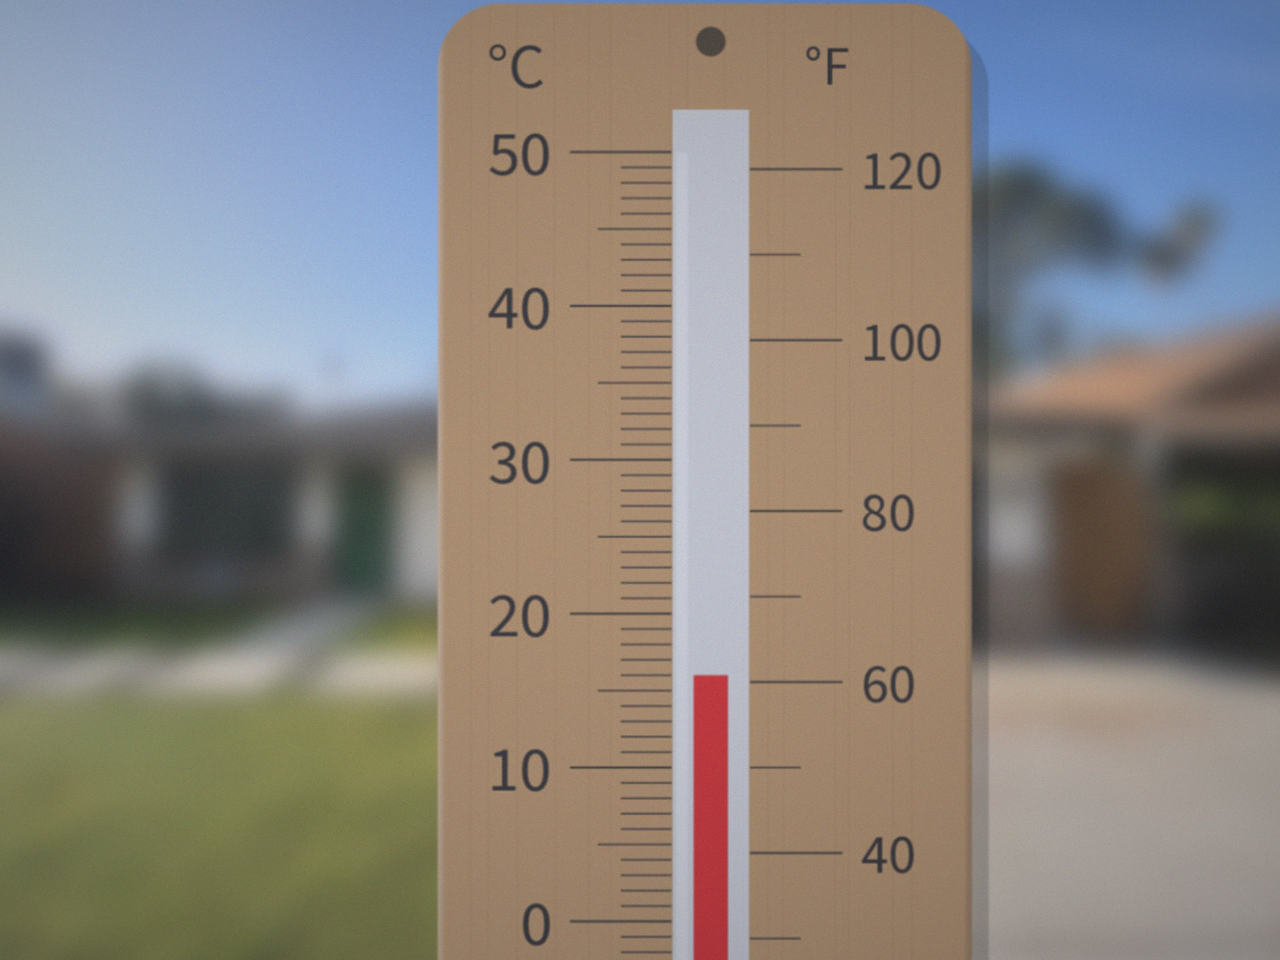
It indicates 16 °C
